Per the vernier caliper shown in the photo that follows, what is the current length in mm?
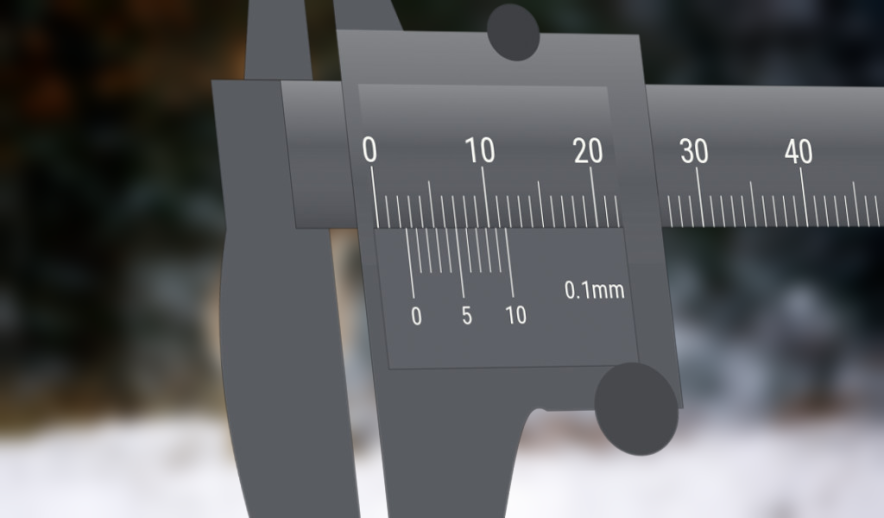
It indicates 2.5 mm
